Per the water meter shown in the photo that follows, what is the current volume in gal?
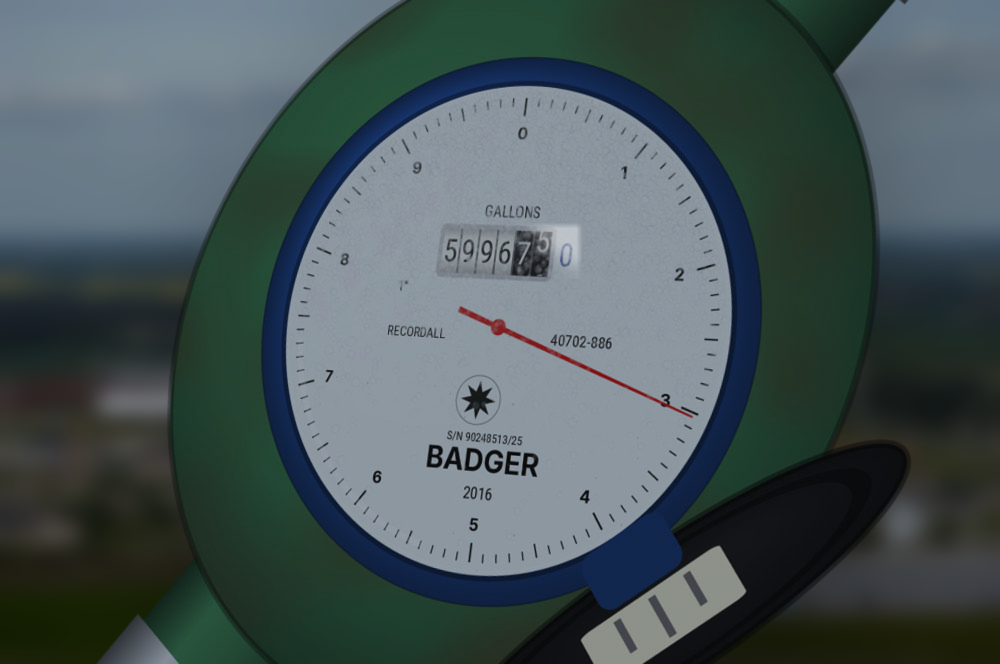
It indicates 5996753.0 gal
